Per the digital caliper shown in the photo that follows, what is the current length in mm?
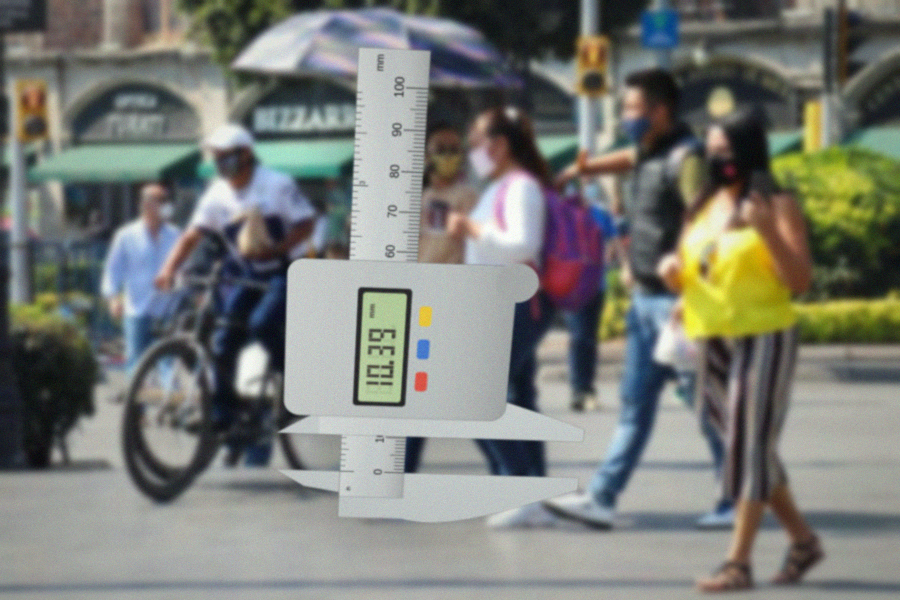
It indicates 10.39 mm
